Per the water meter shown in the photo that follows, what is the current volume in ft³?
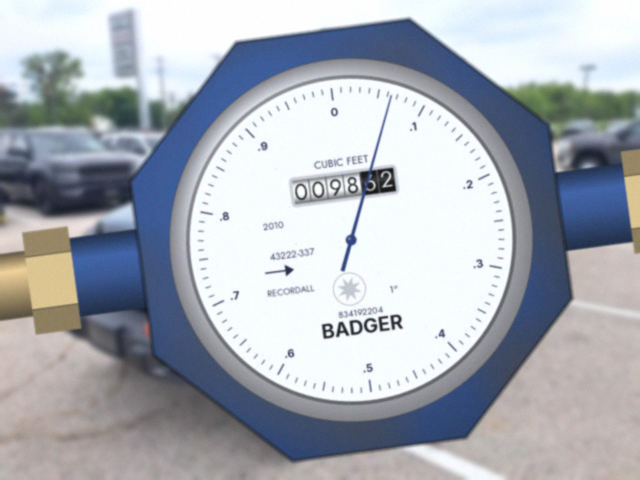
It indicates 9862.06 ft³
